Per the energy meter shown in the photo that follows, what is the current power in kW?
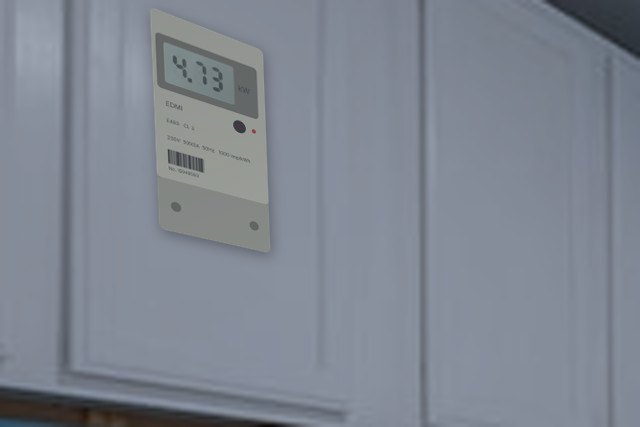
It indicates 4.73 kW
